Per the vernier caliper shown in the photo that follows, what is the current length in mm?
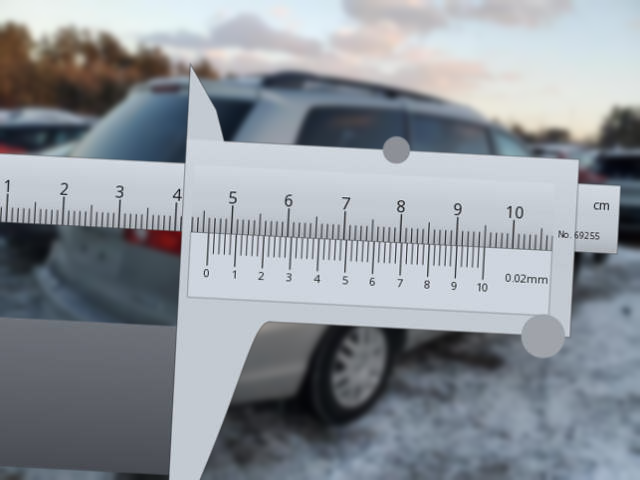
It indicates 46.0 mm
